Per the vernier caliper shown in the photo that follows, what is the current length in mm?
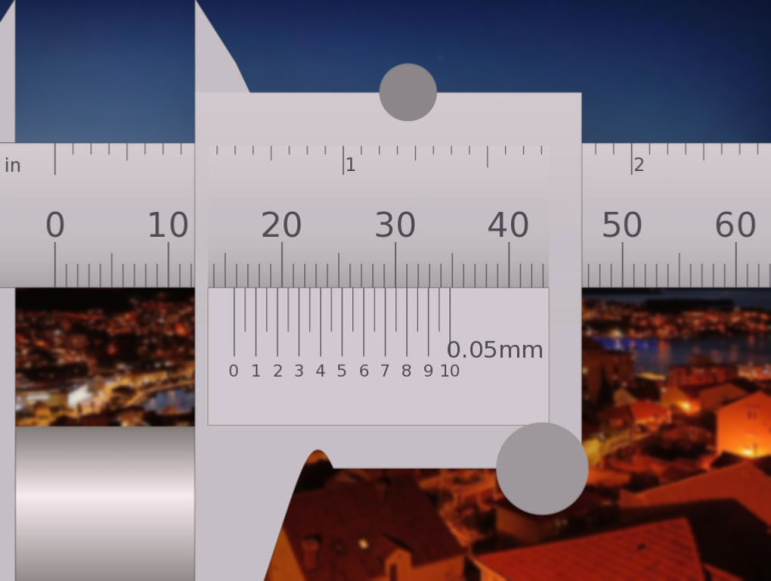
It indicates 15.8 mm
